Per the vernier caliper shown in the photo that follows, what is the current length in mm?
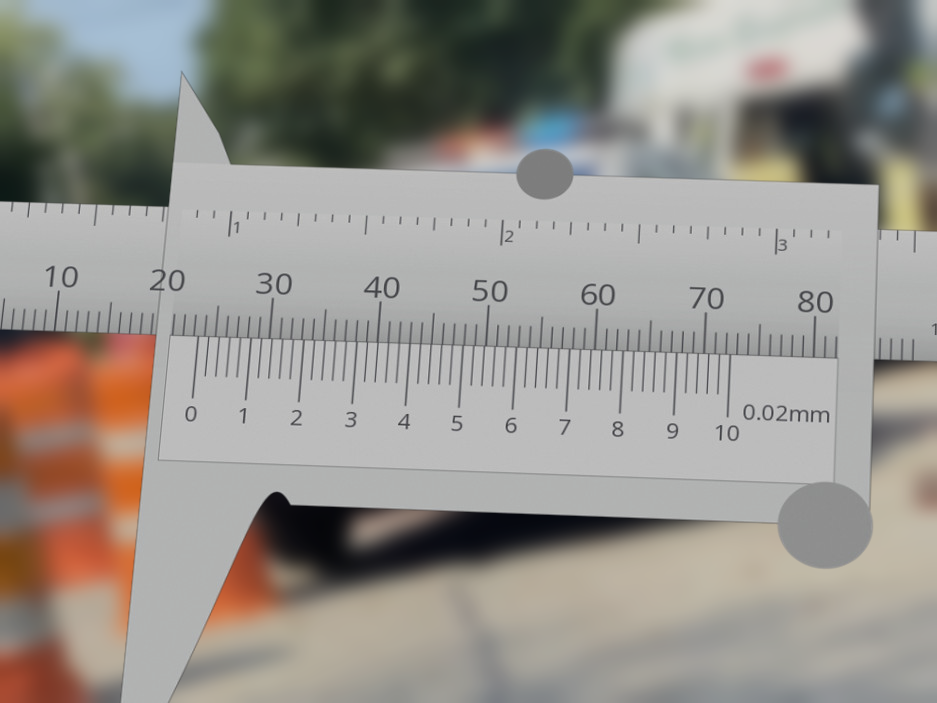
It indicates 23.4 mm
